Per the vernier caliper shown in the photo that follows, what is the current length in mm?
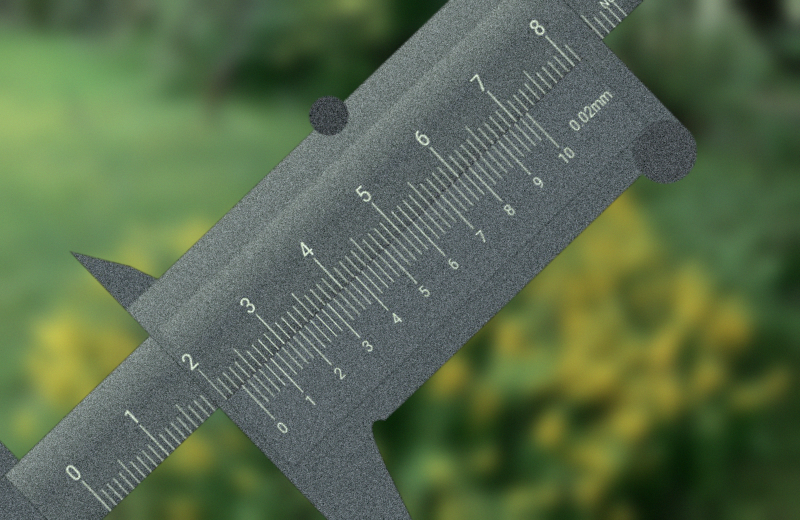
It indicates 22.6 mm
